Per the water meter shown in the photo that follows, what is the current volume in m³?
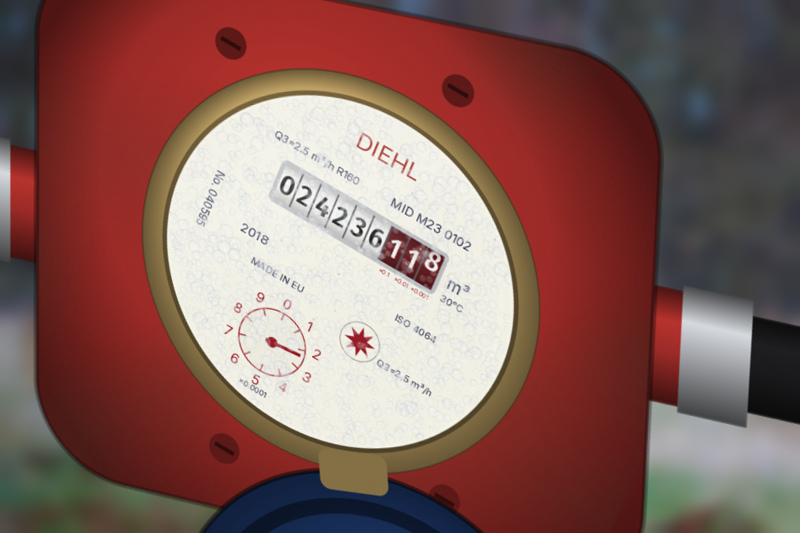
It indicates 24236.1182 m³
